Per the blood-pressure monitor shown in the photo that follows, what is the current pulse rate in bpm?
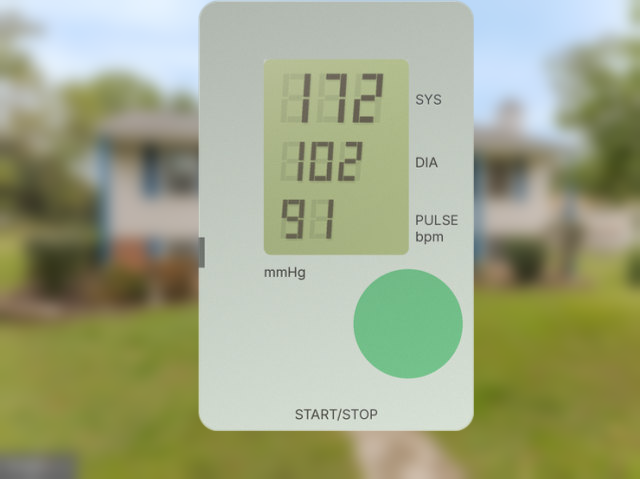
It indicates 91 bpm
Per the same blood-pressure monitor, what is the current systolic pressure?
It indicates 172 mmHg
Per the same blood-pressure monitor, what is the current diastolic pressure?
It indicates 102 mmHg
